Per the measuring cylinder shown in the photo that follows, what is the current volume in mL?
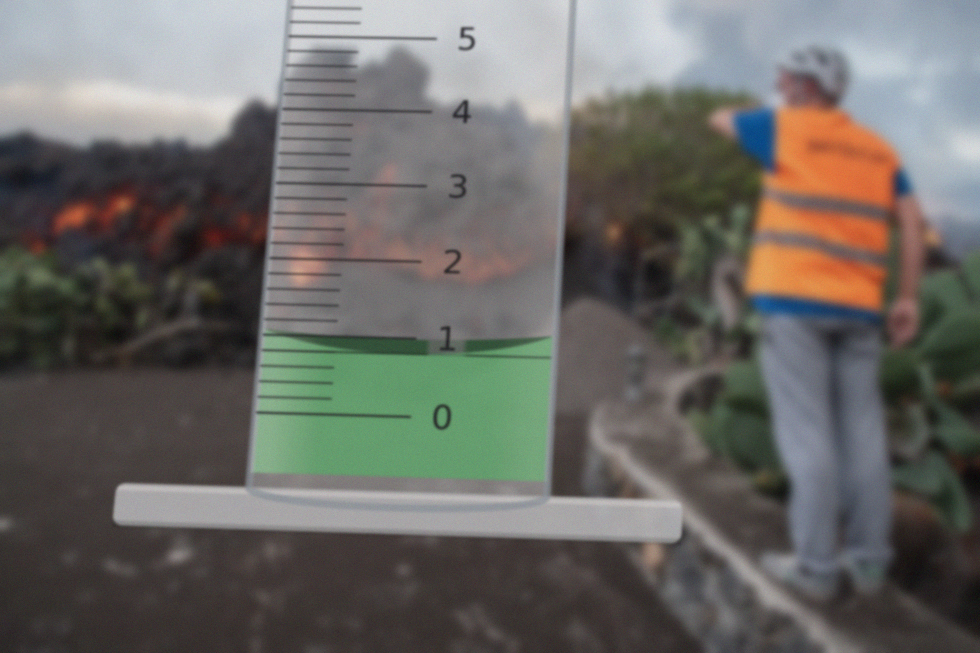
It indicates 0.8 mL
